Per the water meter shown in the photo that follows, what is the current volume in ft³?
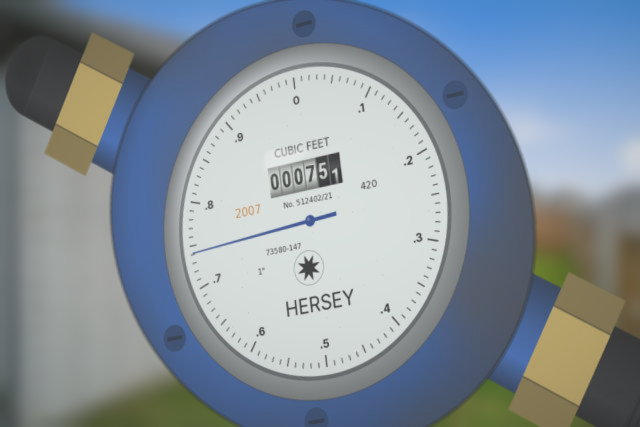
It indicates 750.74 ft³
